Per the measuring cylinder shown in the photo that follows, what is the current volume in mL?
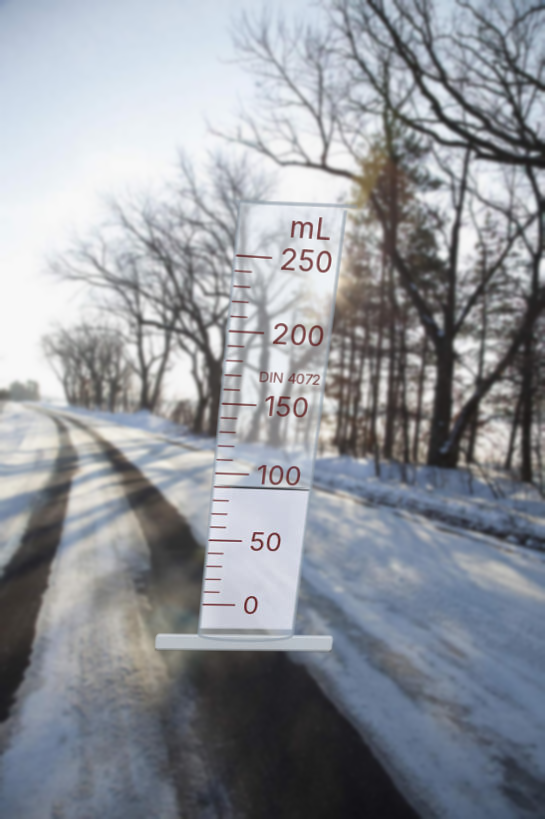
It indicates 90 mL
